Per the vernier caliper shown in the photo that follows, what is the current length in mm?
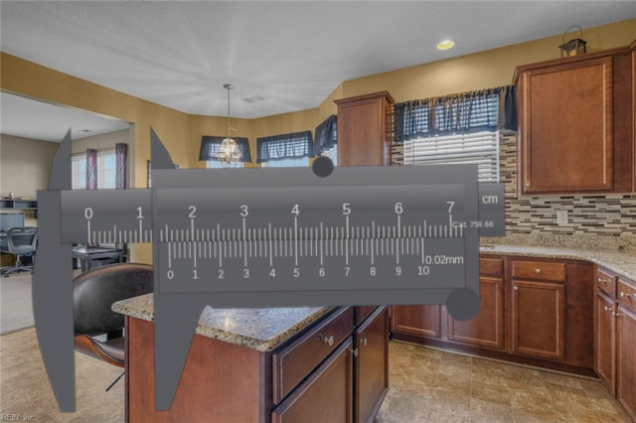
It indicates 15.5 mm
